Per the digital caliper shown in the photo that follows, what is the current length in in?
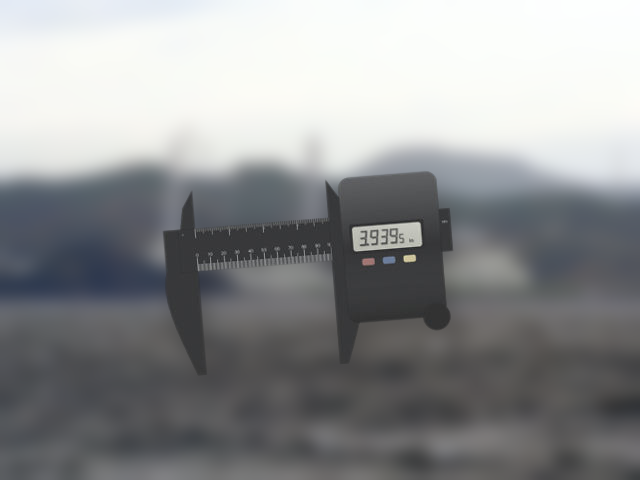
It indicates 3.9395 in
